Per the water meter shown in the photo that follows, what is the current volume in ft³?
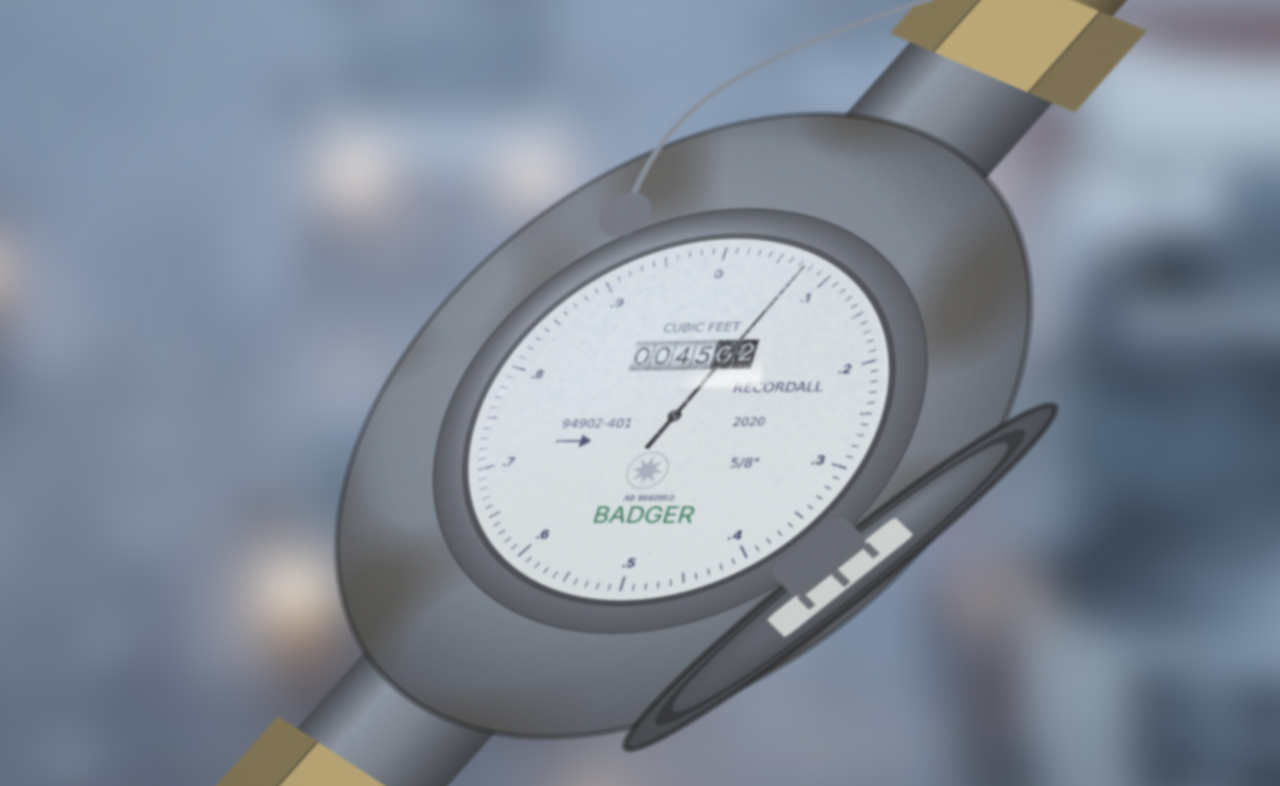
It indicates 4502.07 ft³
